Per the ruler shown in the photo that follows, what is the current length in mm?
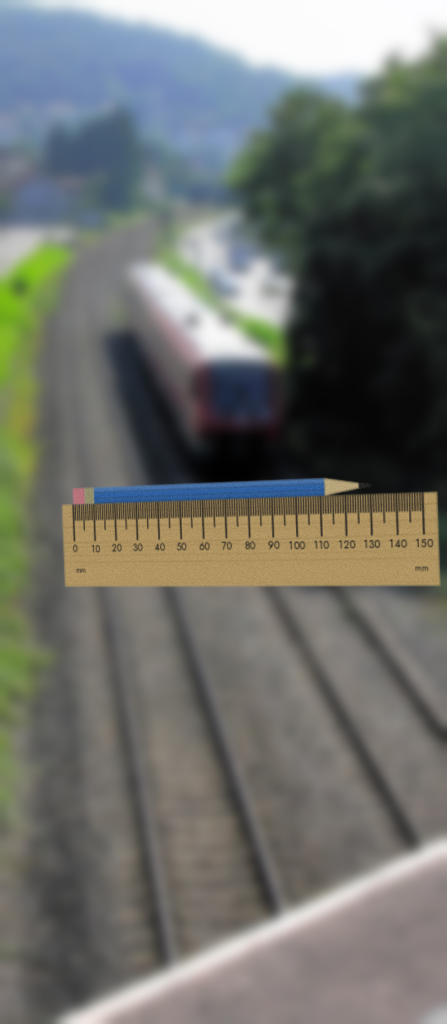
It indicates 130 mm
